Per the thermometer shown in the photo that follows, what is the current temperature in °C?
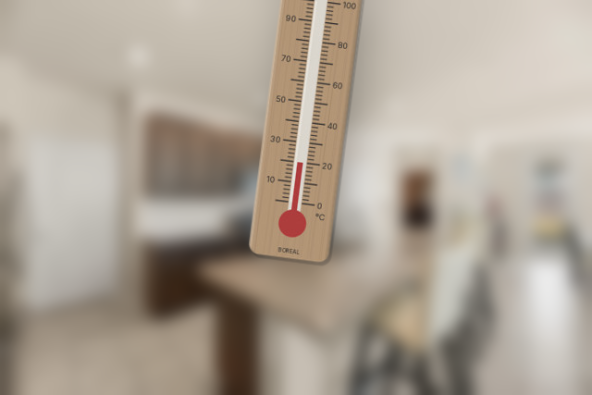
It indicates 20 °C
